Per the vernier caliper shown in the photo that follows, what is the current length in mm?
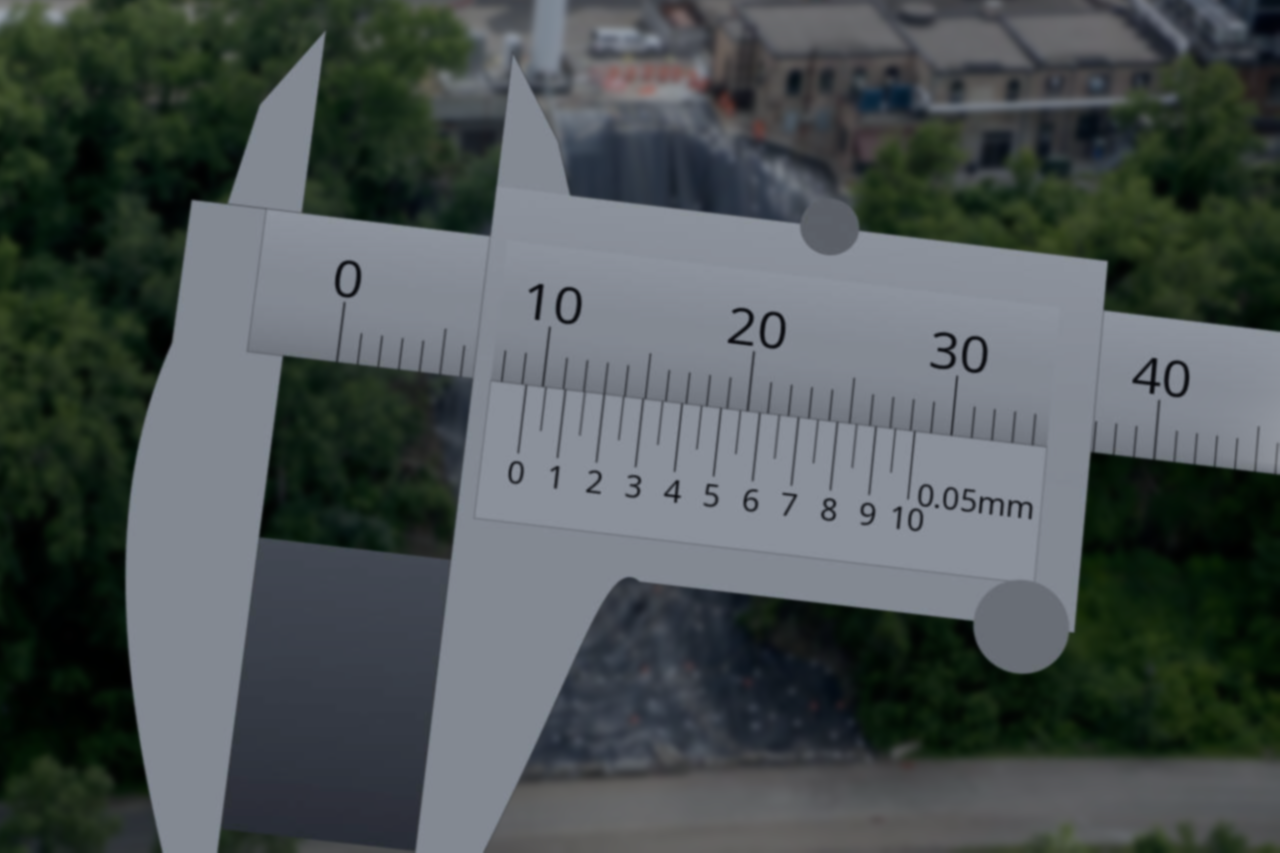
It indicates 9.2 mm
